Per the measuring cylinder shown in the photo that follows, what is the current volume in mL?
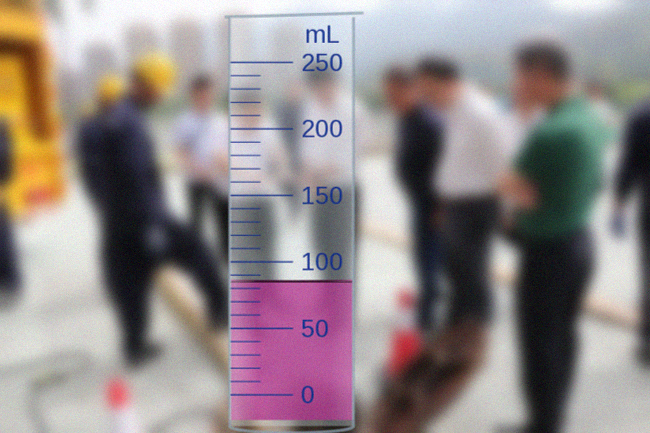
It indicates 85 mL
